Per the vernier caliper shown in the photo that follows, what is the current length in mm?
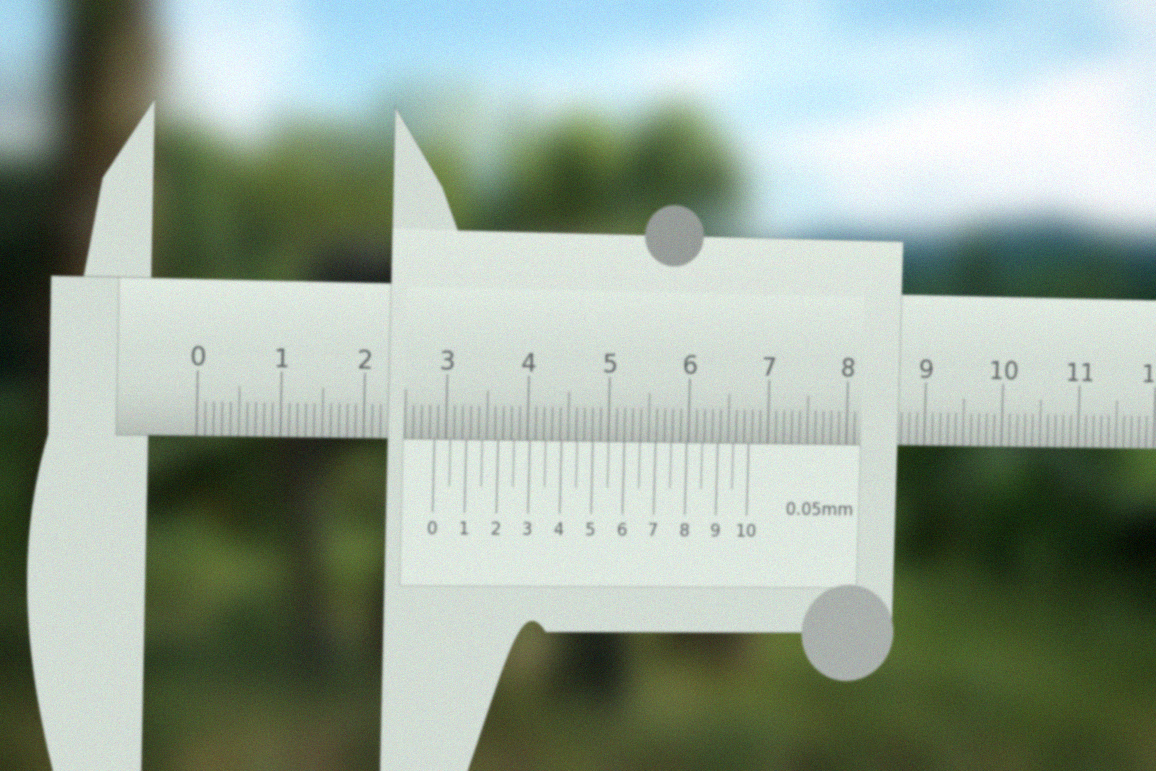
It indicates 28.6 mm
